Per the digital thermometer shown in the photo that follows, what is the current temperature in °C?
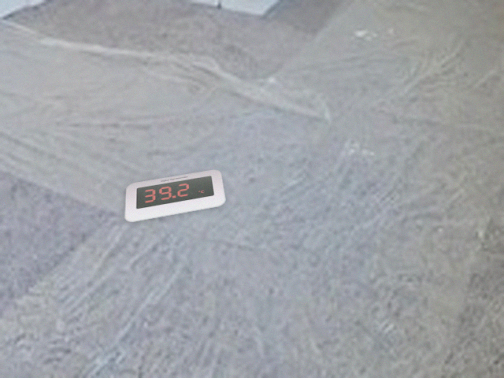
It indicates 39.2 °C
